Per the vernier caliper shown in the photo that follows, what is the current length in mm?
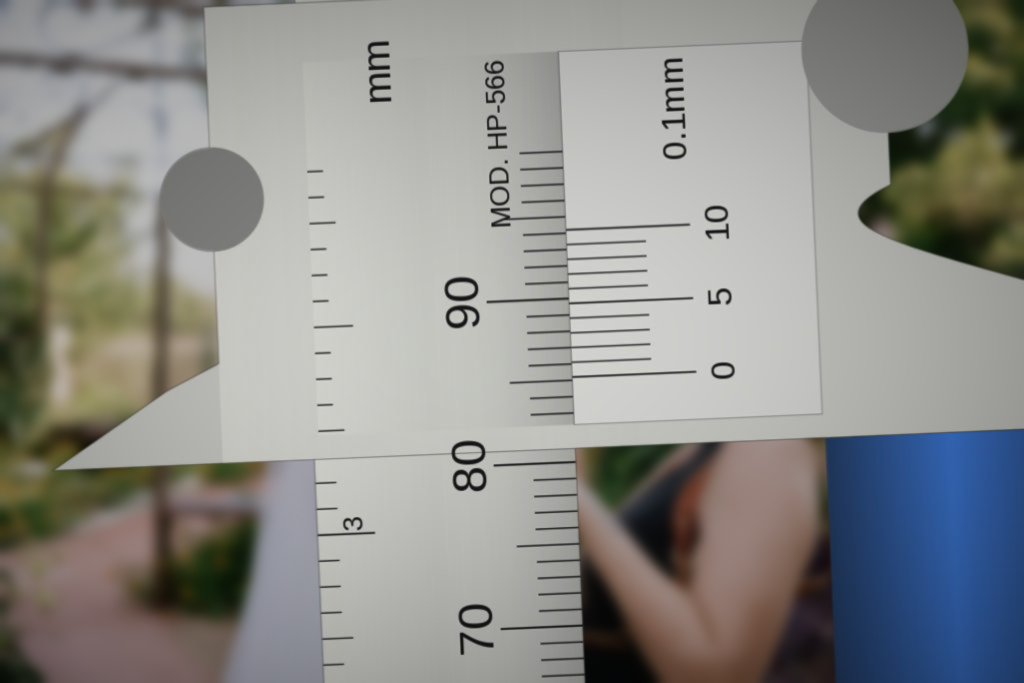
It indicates 85.2 mm
